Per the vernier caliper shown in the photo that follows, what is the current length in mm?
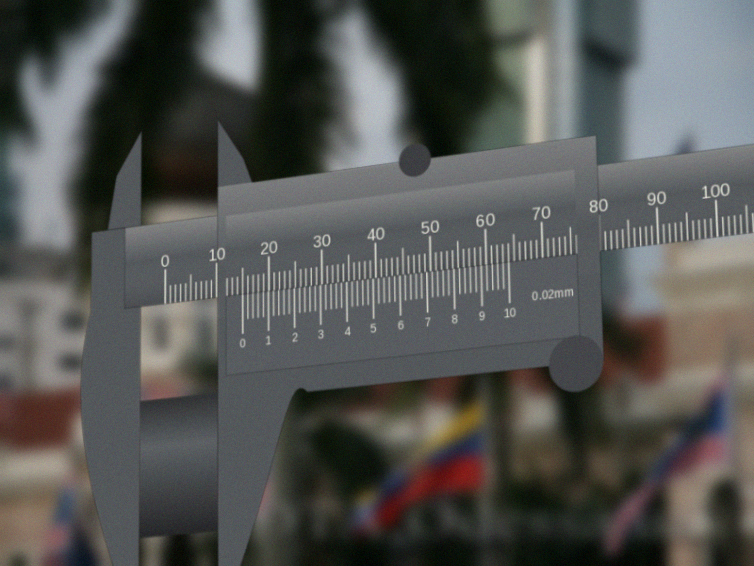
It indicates 15.0 mm
